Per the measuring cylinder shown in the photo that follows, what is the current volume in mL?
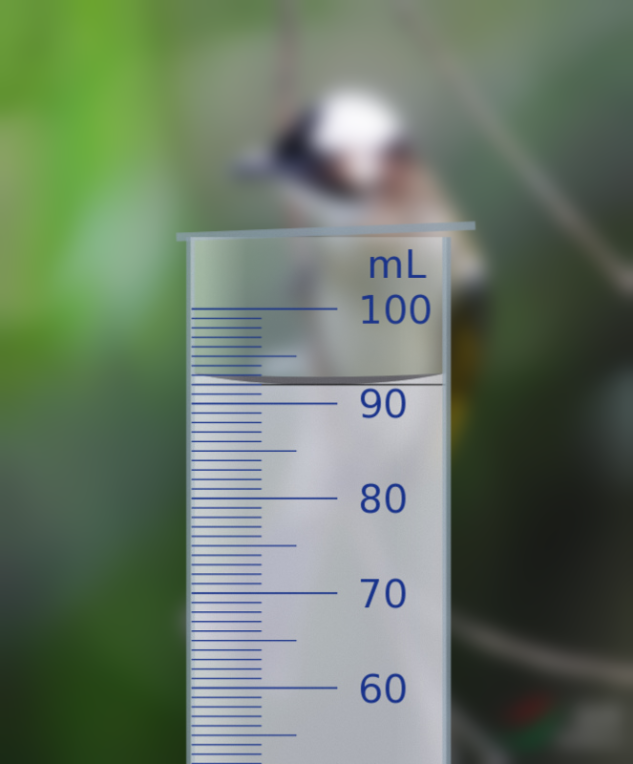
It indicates 92 mL
